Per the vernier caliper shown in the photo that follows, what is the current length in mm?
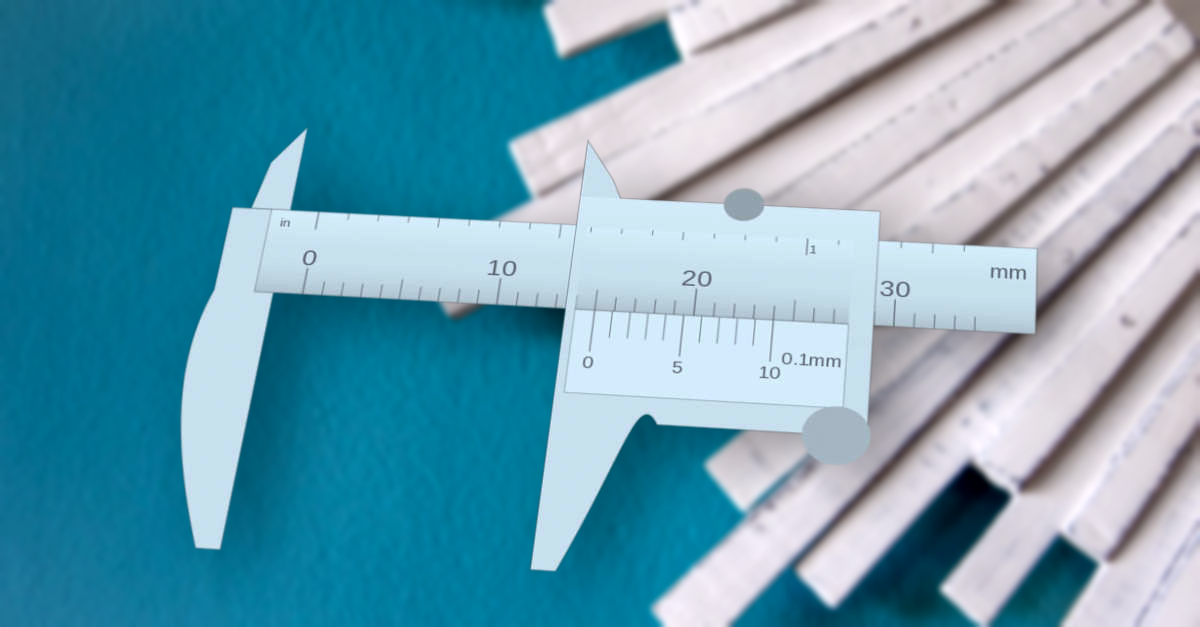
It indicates 15.0 mm
